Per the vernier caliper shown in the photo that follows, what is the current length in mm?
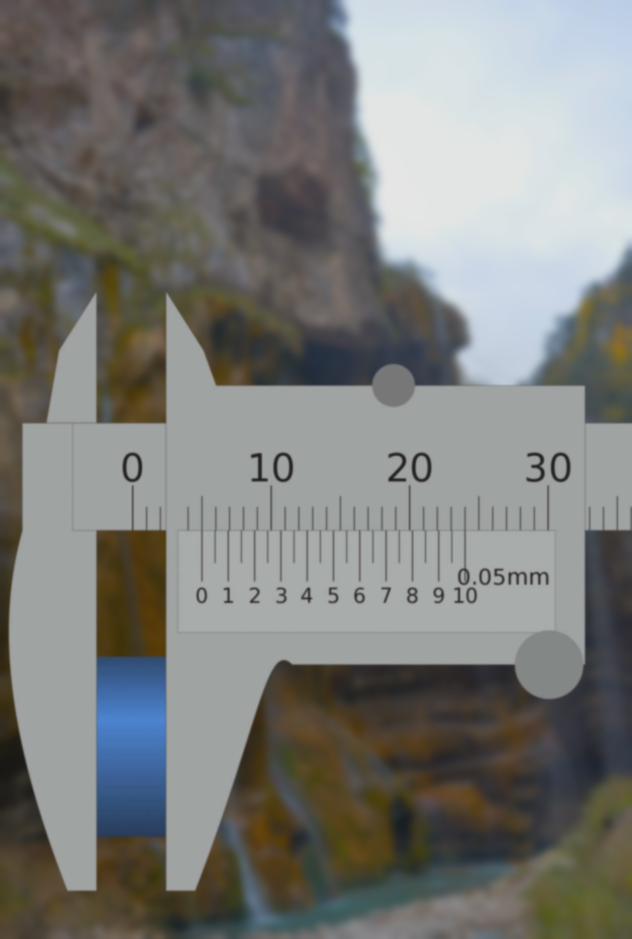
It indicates 5.0 mm
